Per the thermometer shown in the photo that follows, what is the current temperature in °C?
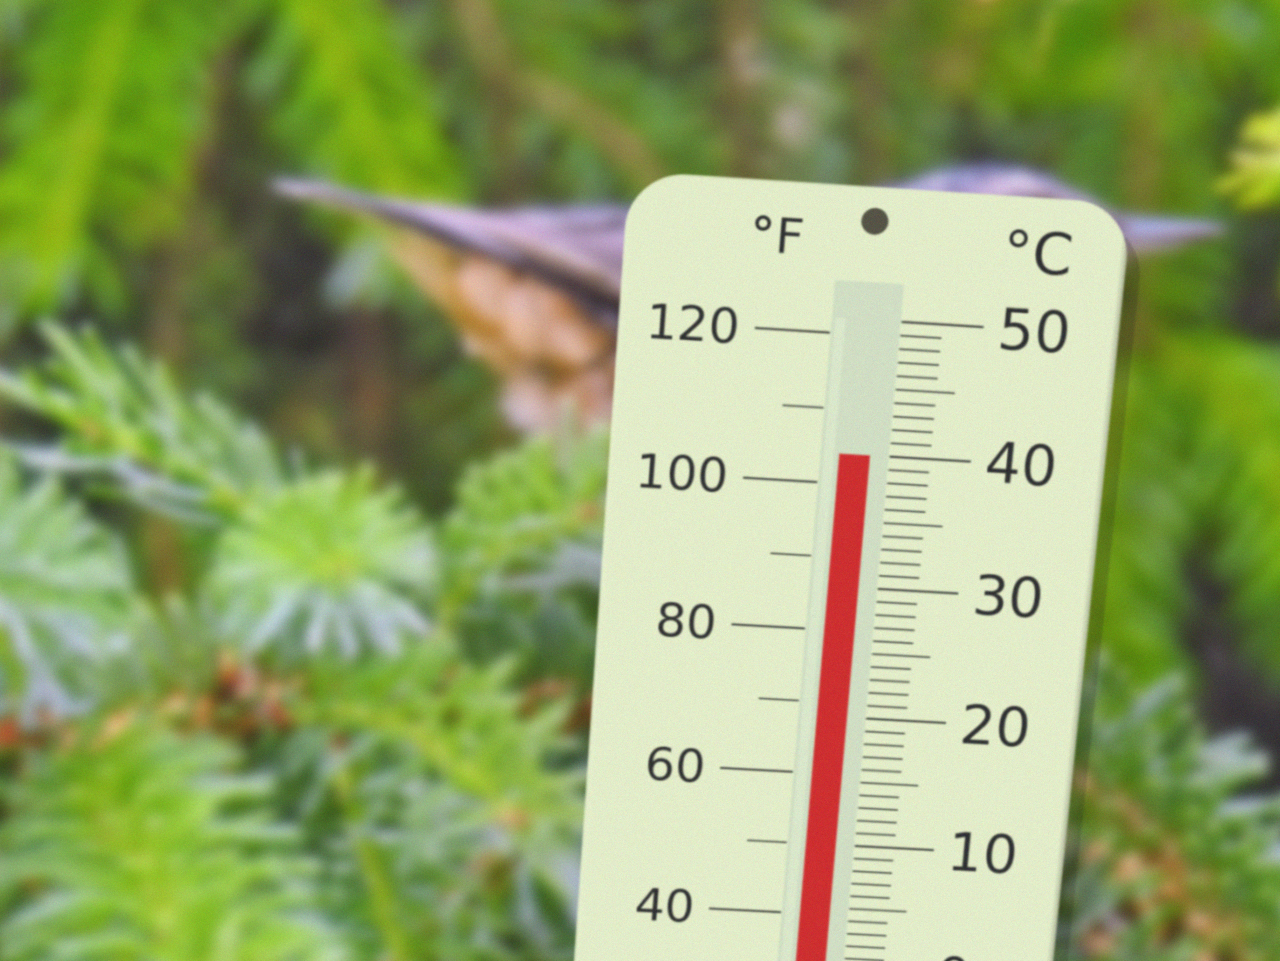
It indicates 40 °C
